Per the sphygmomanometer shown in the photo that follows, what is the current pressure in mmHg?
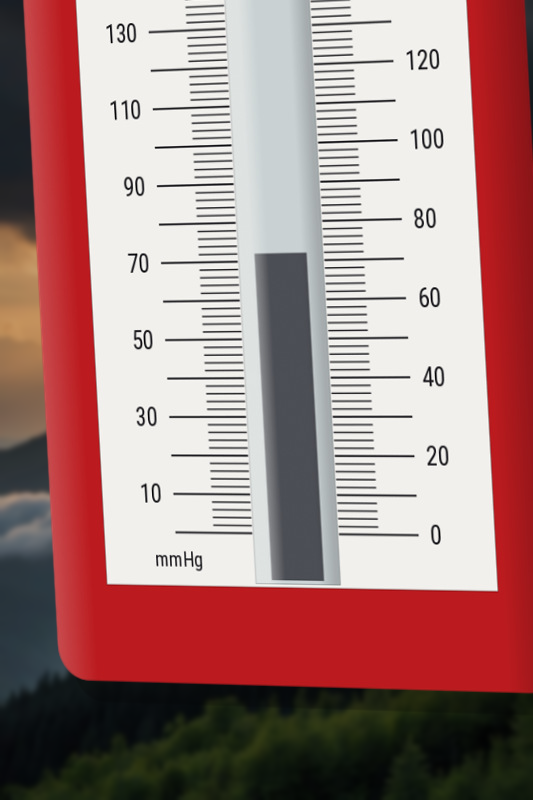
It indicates 72 mmHg
